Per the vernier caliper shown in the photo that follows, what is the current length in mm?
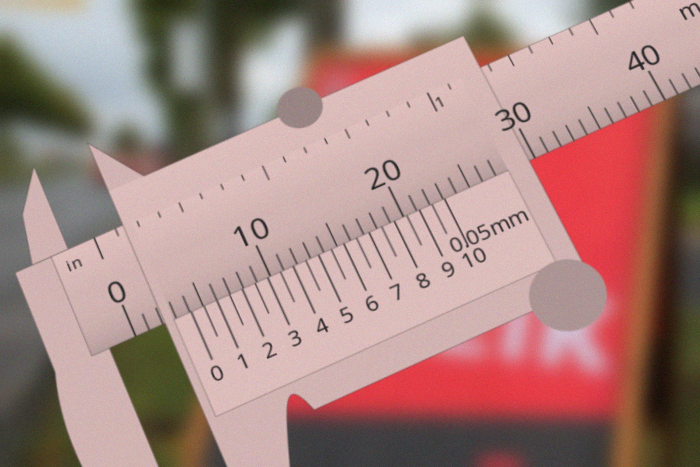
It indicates 4.1 mm
